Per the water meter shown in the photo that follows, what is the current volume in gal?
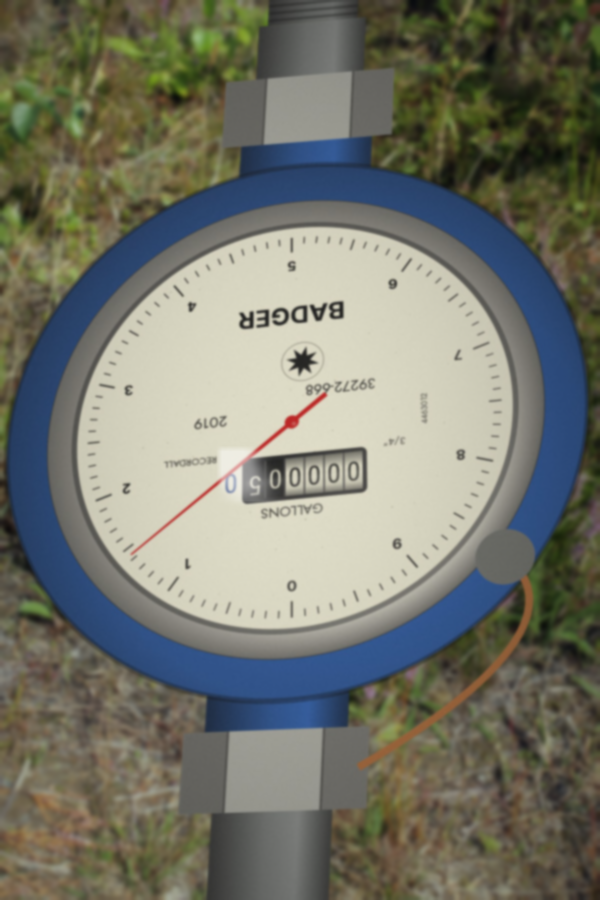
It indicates 51.4 gal
